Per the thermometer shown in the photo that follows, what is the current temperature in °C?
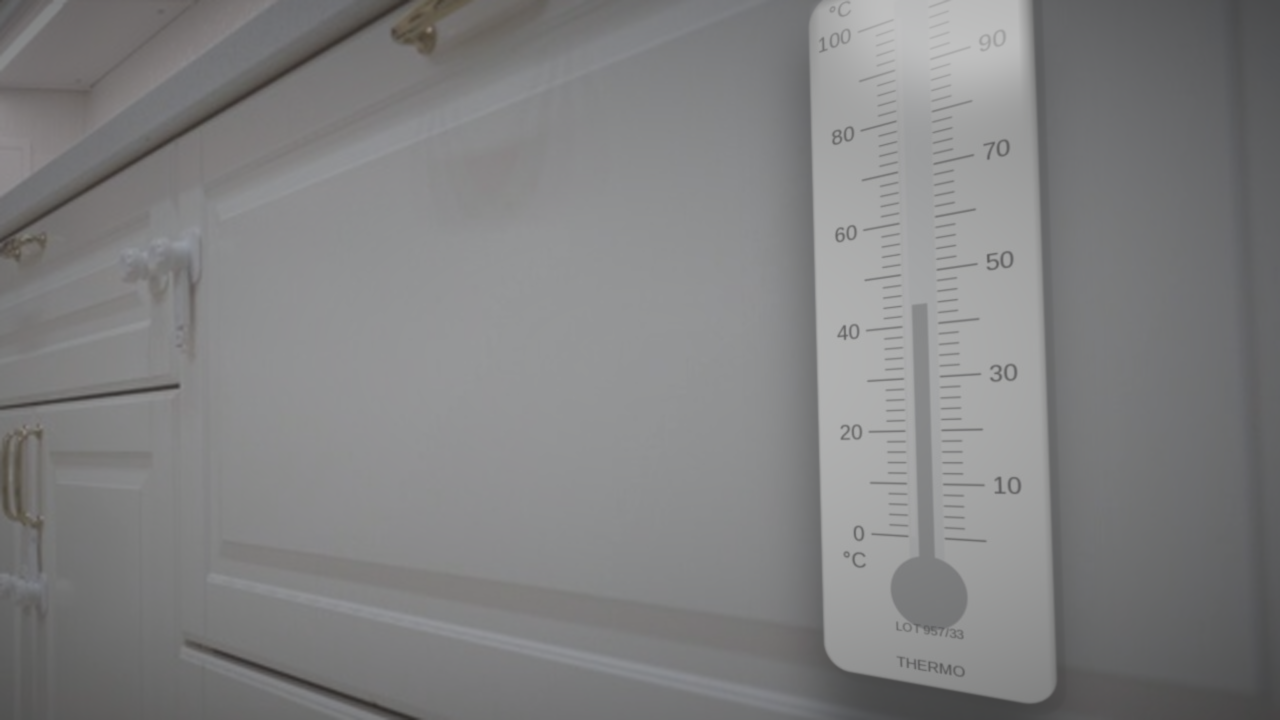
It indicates 44 °C
